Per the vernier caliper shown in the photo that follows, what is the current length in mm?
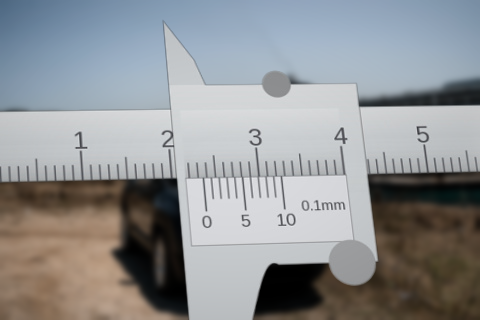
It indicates 23.6 mm
